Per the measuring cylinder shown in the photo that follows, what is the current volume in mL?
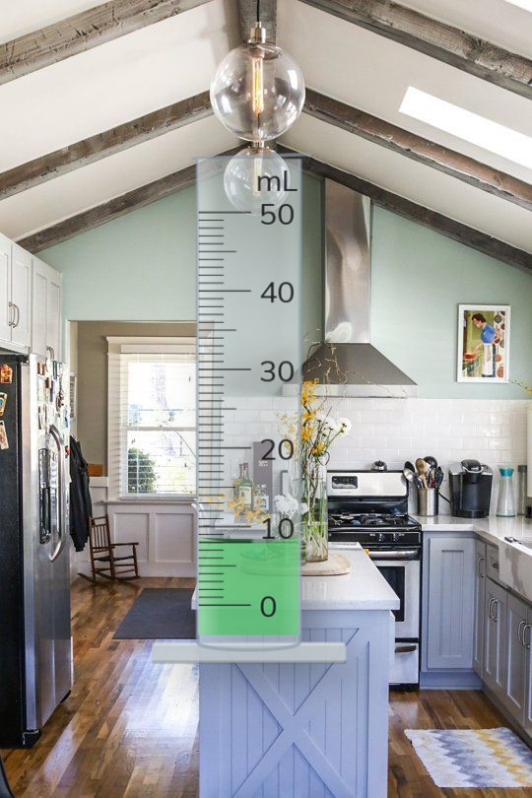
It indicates 8 mL
